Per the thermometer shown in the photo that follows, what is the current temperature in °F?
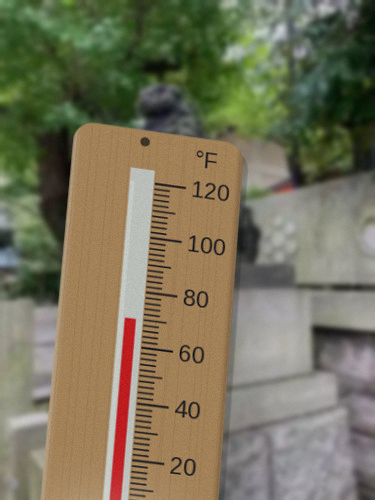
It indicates 70 °F
